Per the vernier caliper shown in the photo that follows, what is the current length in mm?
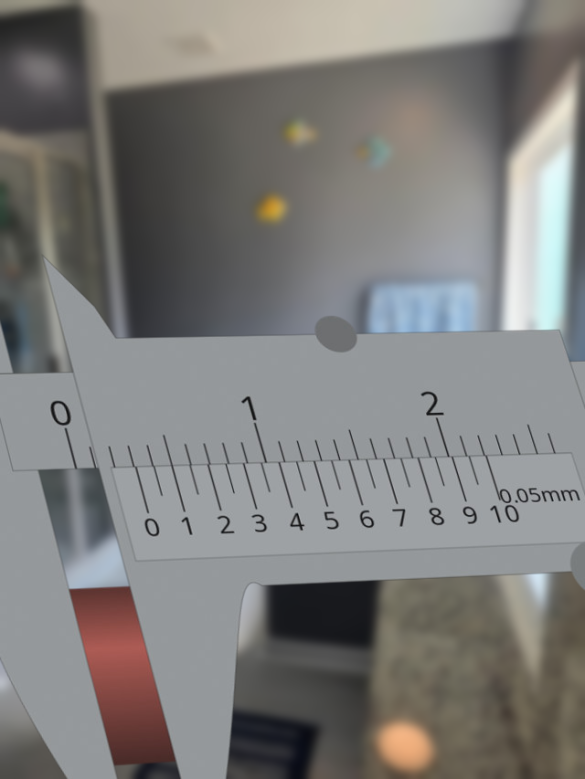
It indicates 3.1 mm
